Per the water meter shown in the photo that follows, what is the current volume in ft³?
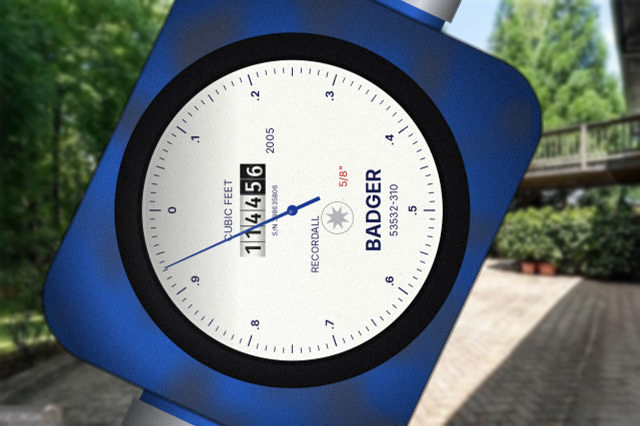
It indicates 114455.93 ft³
